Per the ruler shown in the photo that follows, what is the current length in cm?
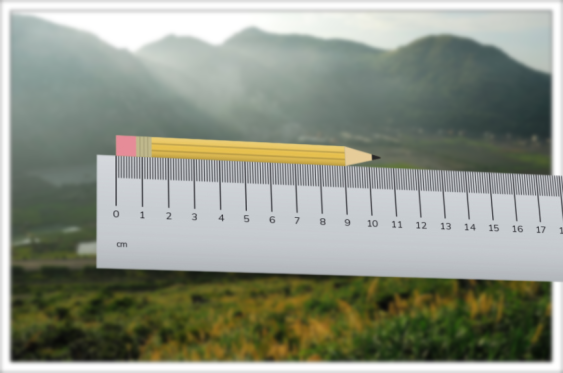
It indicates 10.5 cm
